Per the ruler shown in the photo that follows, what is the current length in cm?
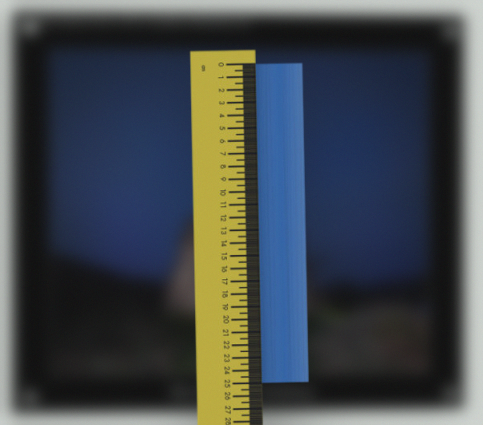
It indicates 25 cm
